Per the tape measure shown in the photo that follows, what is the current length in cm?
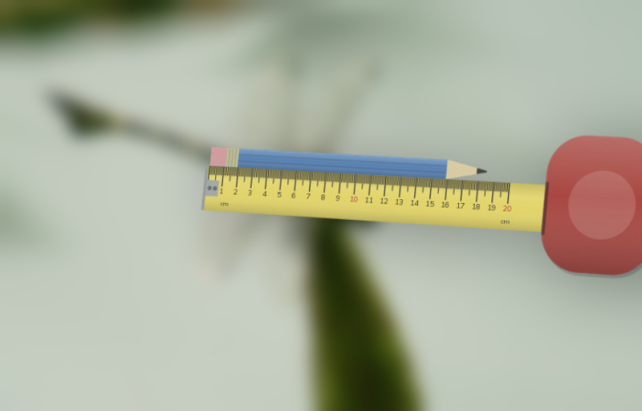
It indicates 18.5 cm
